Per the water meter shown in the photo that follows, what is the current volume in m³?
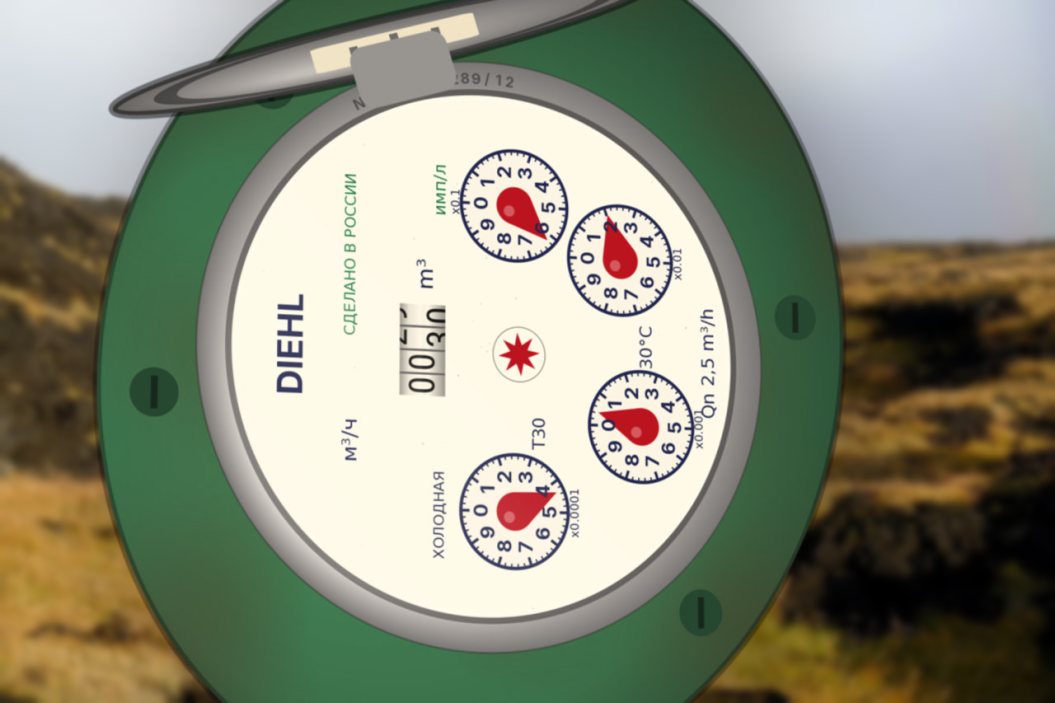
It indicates 29.6204 m³
